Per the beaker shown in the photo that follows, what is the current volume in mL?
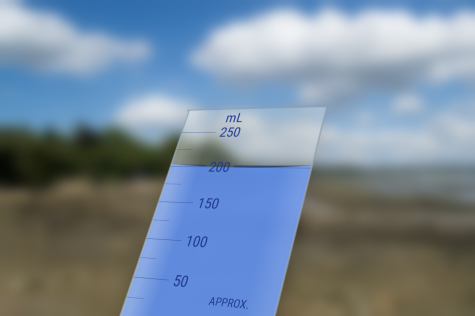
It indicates 200 mL
